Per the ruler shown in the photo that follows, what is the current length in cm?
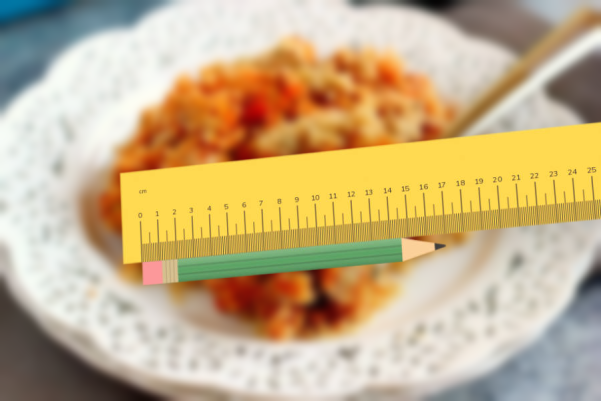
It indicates 17 cm
